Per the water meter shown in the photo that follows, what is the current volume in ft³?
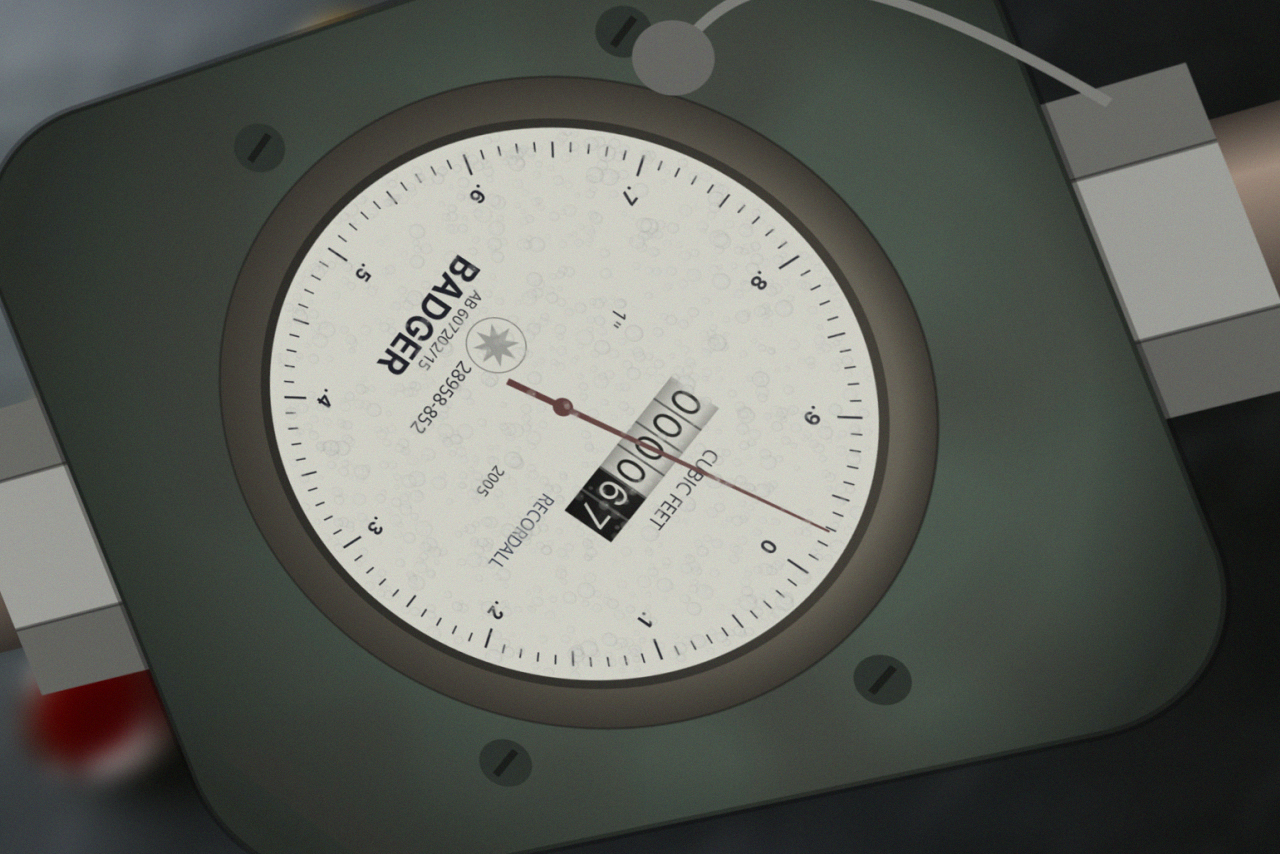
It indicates 66.97 ft³
